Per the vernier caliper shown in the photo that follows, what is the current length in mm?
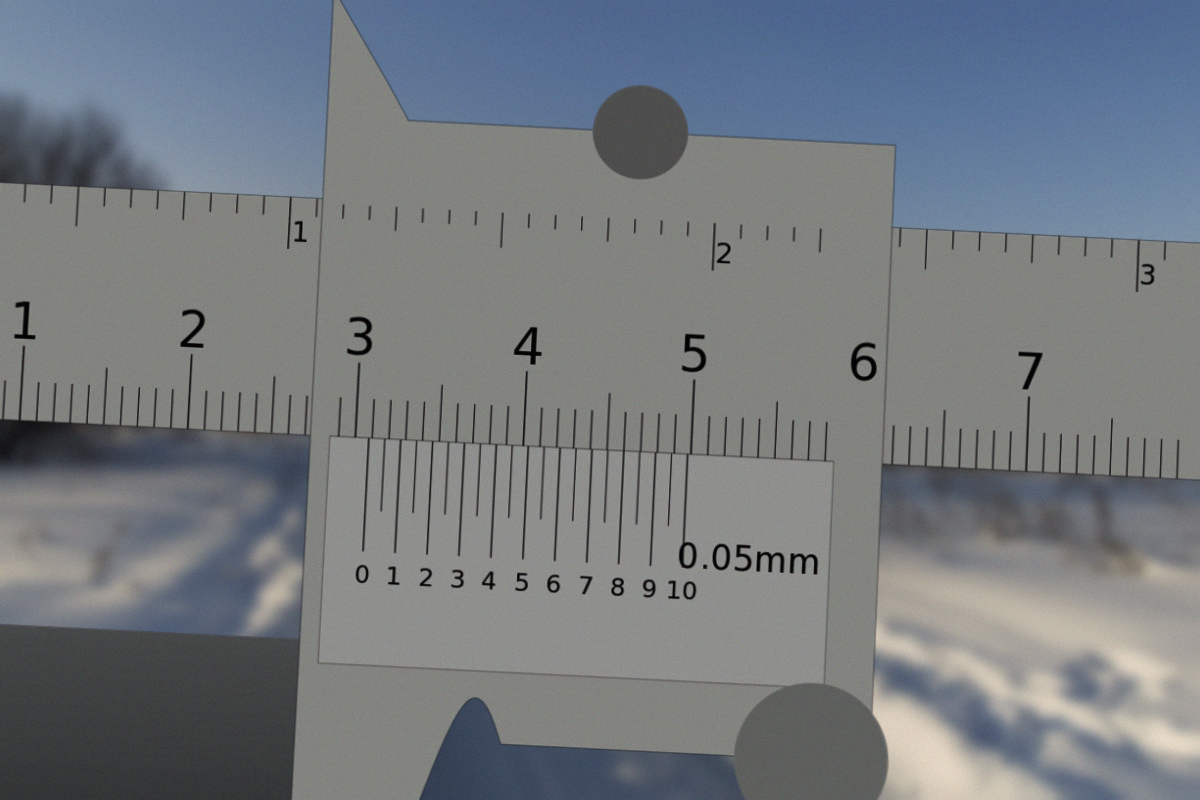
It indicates 30.8 mm
